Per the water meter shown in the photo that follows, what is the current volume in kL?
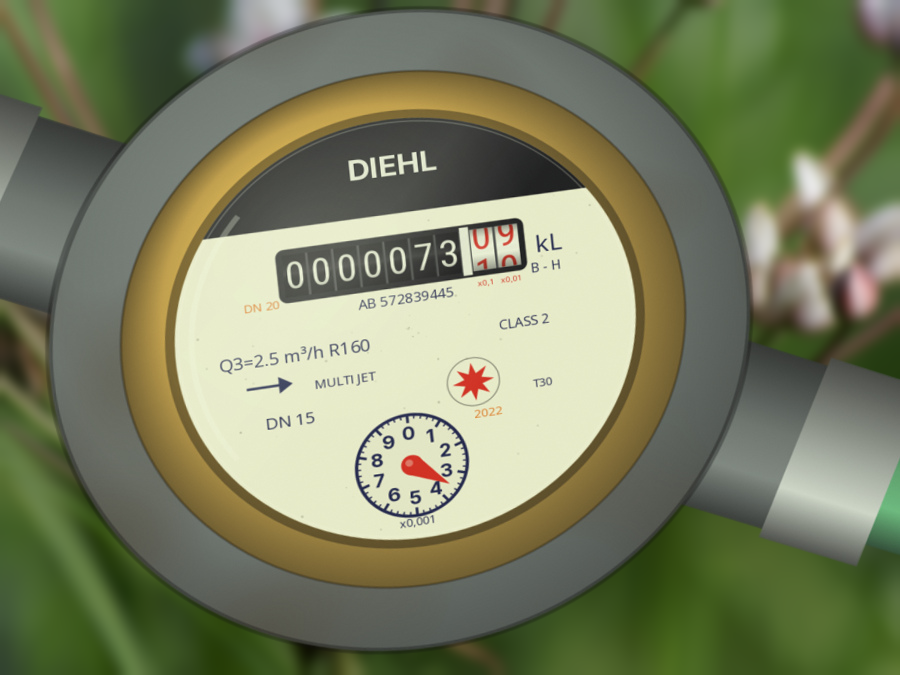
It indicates 73.093 kL
